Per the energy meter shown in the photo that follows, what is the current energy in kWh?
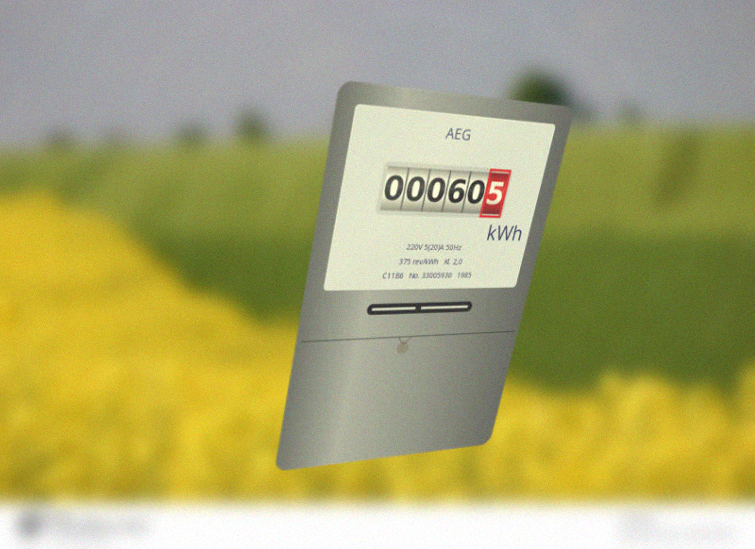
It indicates 60.5 kWh
